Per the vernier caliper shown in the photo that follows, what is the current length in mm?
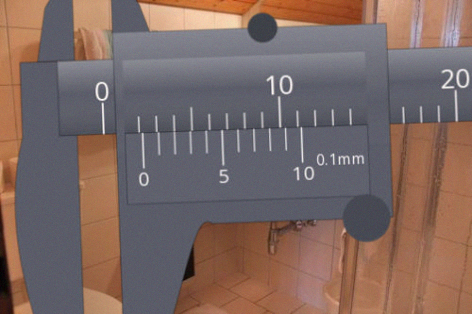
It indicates 2.2 mm
